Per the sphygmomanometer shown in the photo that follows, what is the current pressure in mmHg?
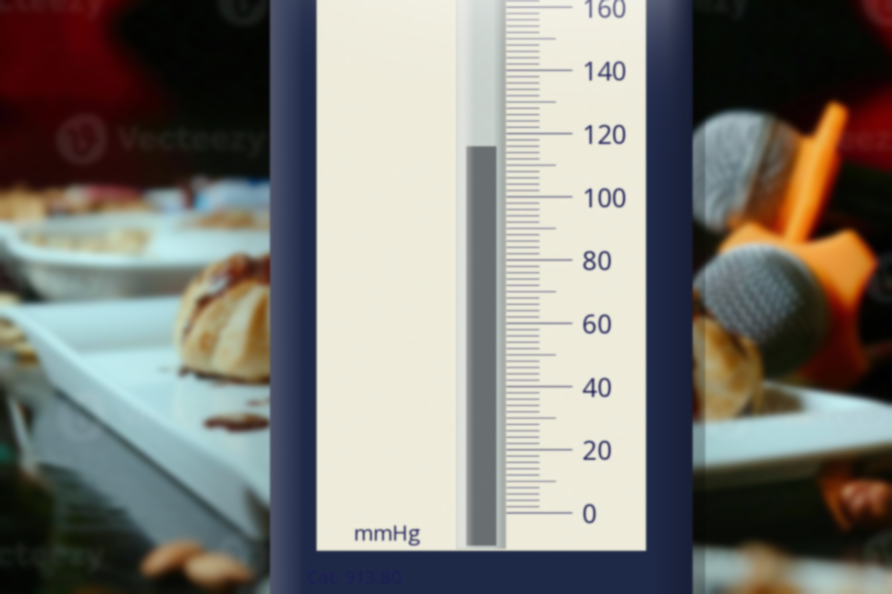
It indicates 116 mmHg
